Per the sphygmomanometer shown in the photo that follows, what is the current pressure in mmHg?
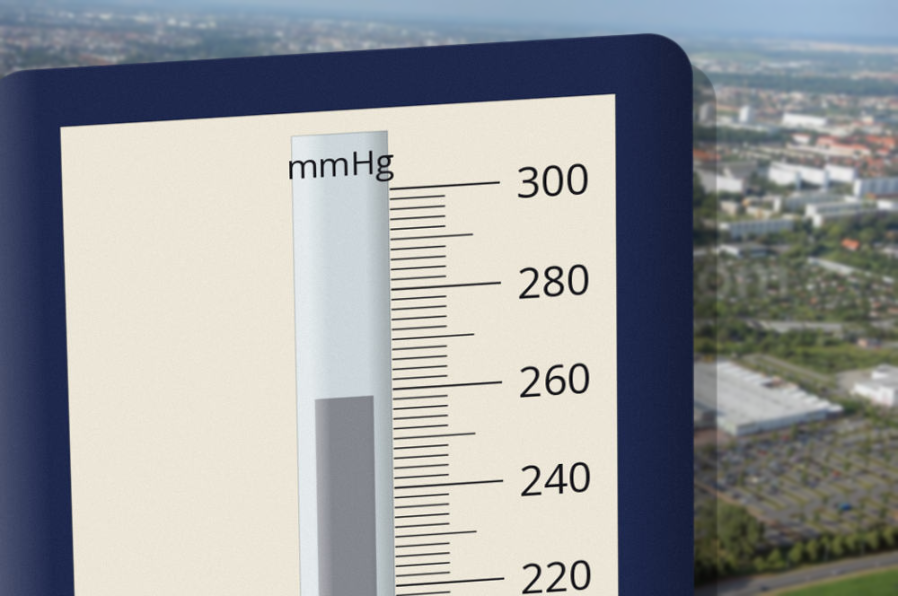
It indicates 259 mmHg
